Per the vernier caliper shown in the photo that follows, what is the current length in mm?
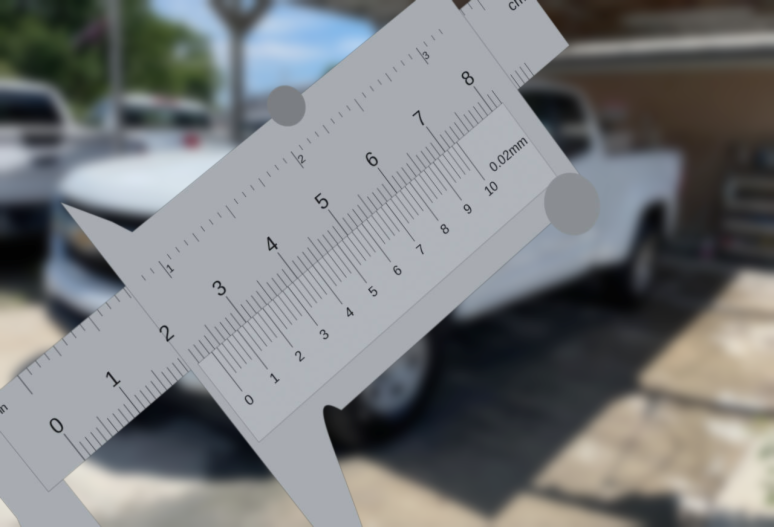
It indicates 23.4 mm
